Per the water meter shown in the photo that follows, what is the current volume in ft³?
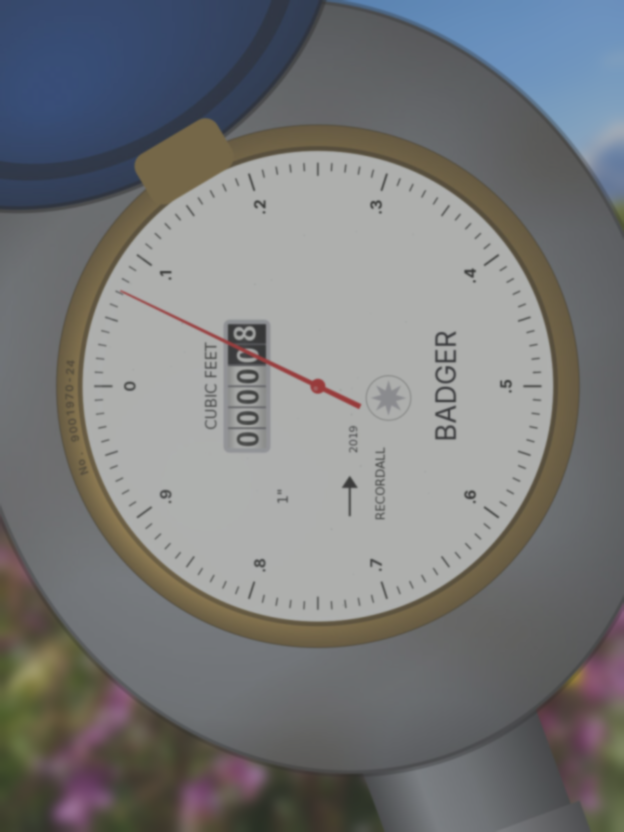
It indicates 8.07 ft³
